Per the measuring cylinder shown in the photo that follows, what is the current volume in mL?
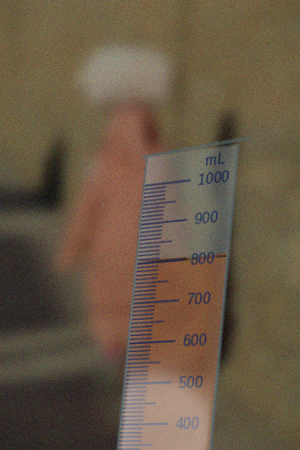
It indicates 800 mL
